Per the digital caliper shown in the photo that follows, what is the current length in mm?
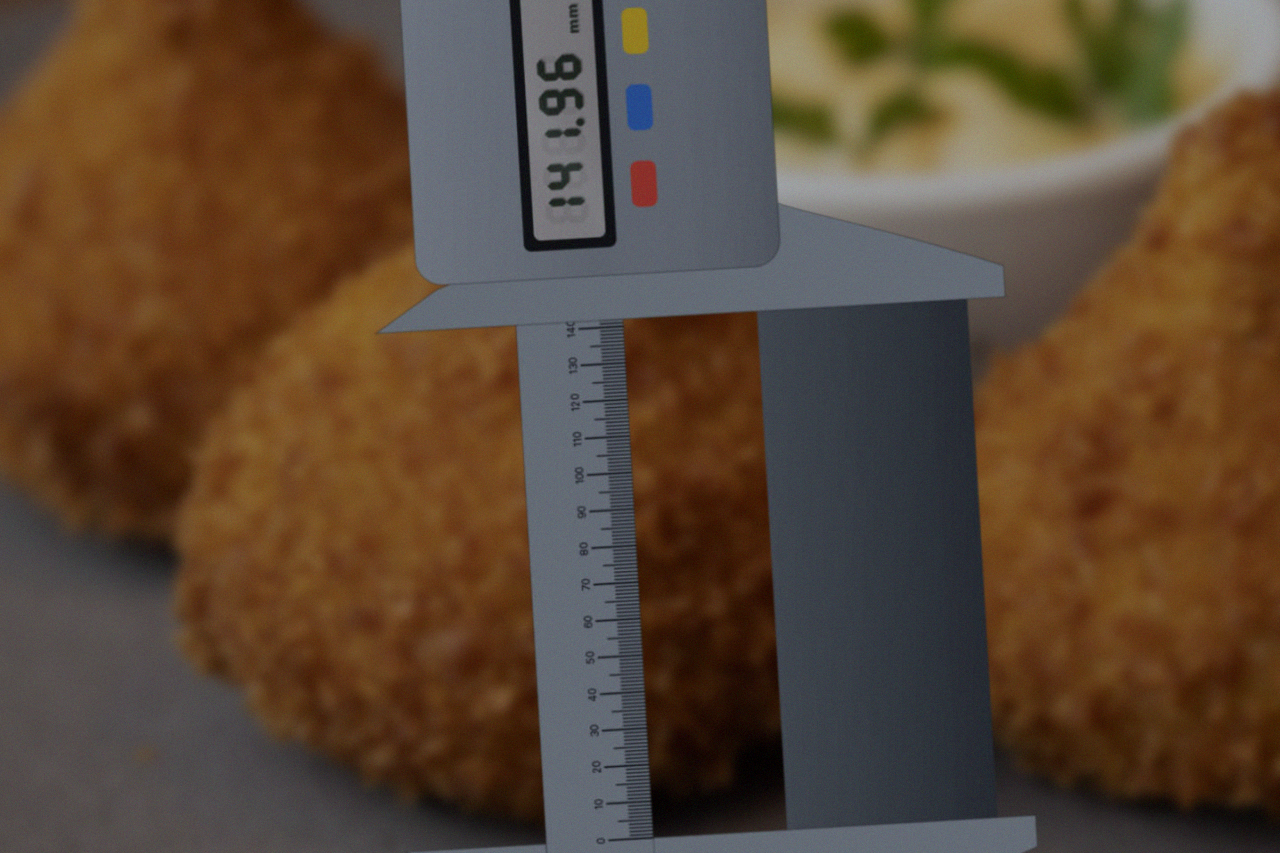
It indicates 141.96 mm
